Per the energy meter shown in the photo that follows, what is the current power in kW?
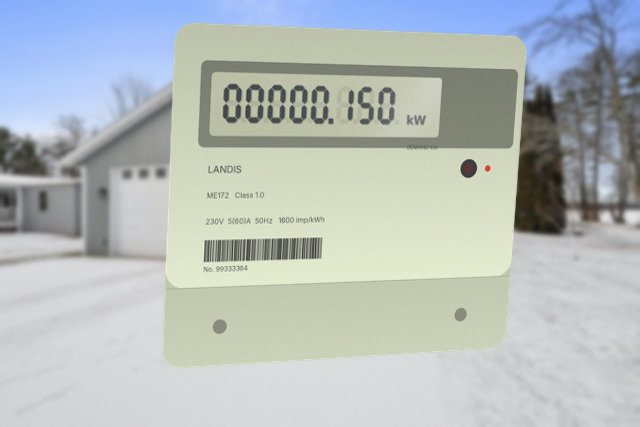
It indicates 0.150 kW
